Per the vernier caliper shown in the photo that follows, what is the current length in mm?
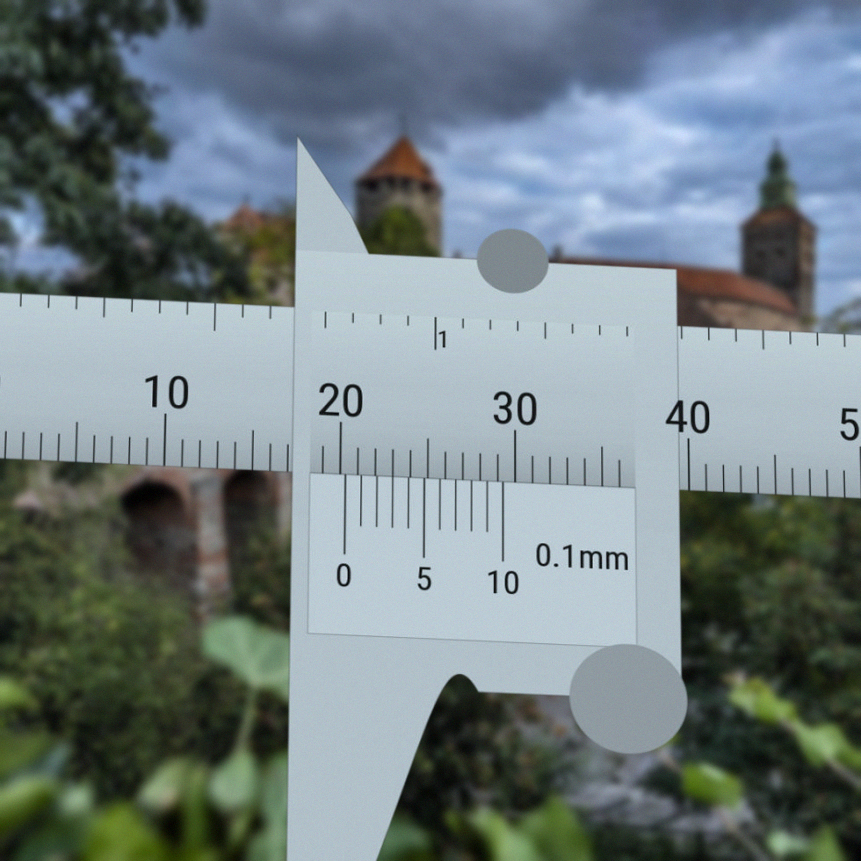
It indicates 20.3 mm
